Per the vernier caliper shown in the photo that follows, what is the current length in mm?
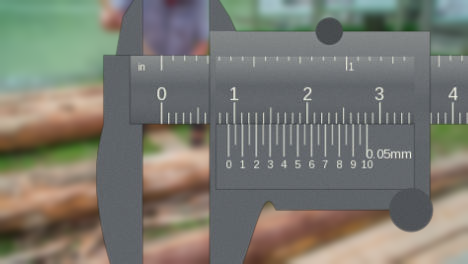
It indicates 9.2 mm
